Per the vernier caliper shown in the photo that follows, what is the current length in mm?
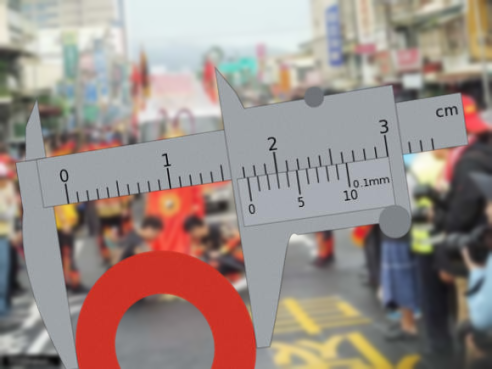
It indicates 17.3 mm
